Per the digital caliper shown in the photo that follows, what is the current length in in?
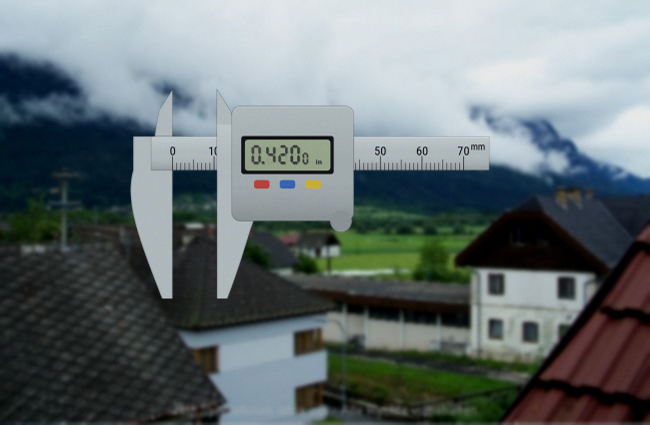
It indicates 0.4200 in
